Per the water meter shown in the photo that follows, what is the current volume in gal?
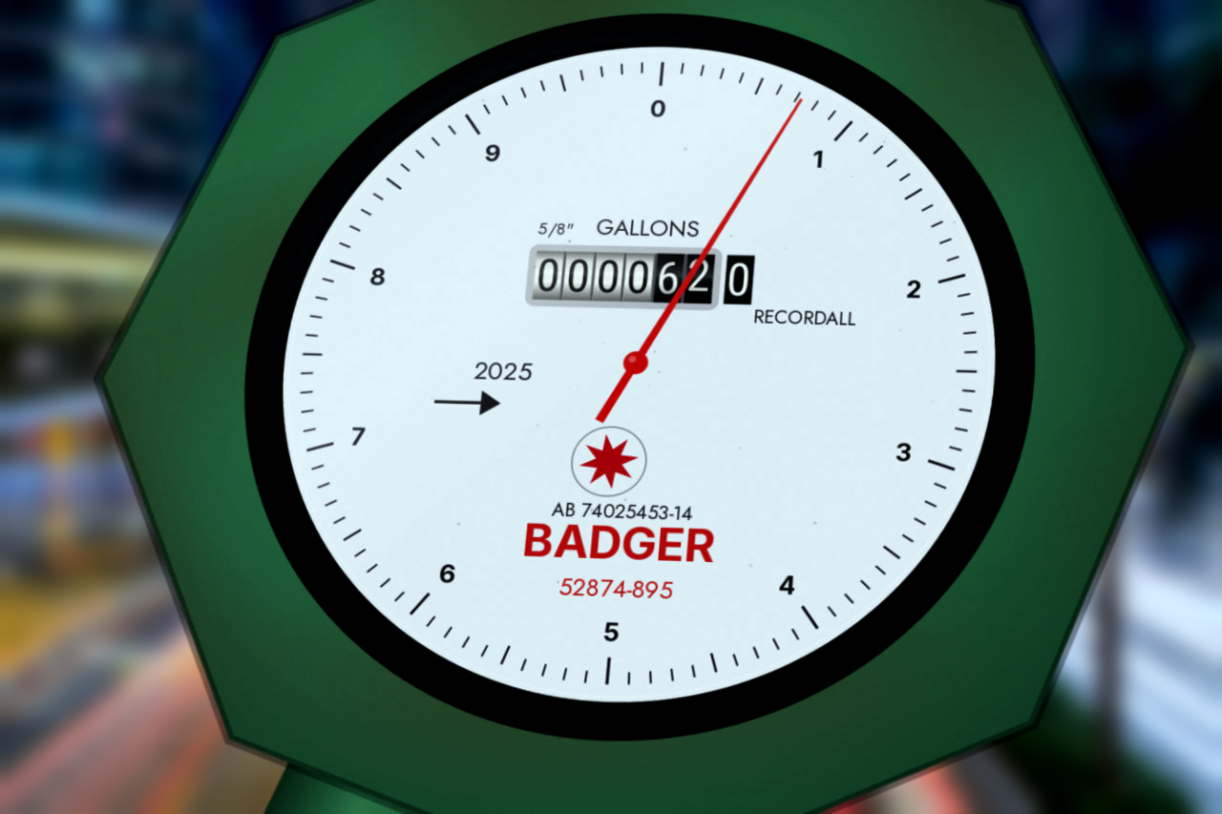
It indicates 620.7 gal
